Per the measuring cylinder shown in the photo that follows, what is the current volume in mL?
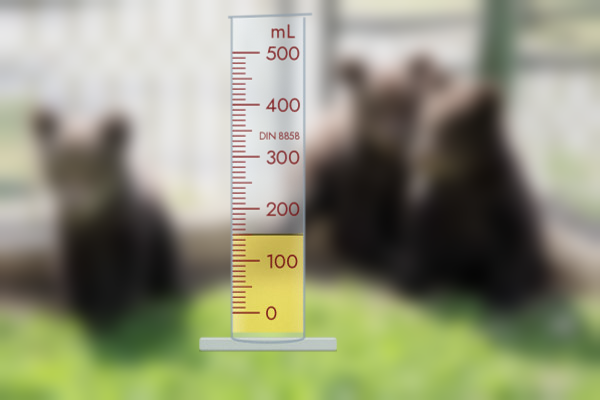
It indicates 150 mL
